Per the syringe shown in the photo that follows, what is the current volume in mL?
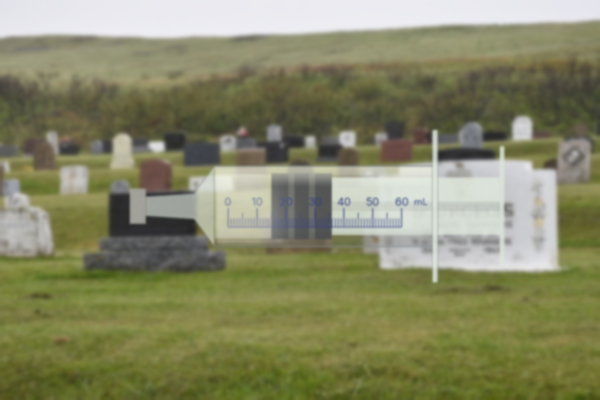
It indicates 15 mL
